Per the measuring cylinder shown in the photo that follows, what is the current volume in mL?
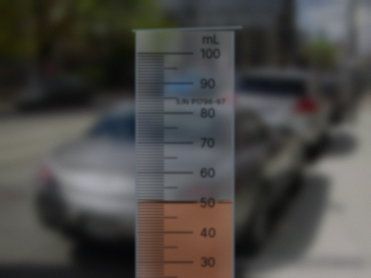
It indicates 50 mL
